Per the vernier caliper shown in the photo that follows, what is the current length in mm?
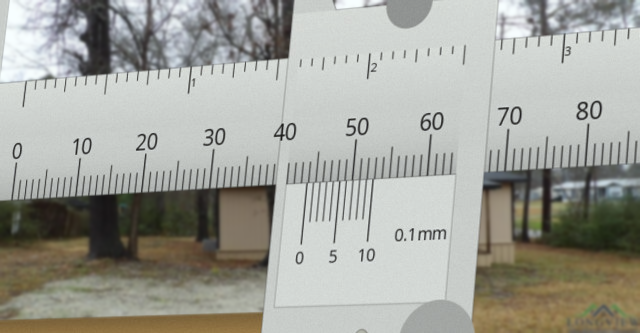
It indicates 43.8 mm
